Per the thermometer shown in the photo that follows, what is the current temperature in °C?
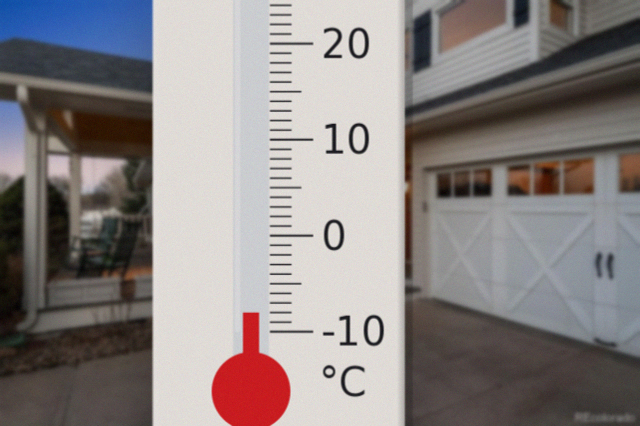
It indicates -8 °C
